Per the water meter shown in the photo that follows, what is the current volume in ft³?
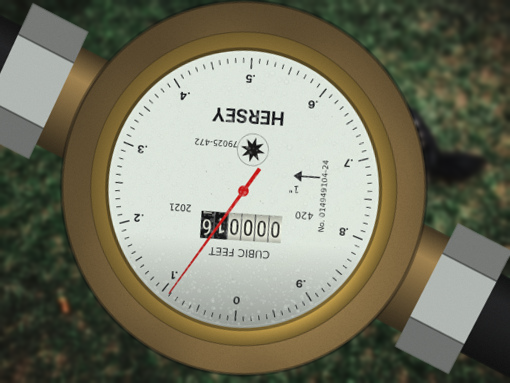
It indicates 16.09 ft³
